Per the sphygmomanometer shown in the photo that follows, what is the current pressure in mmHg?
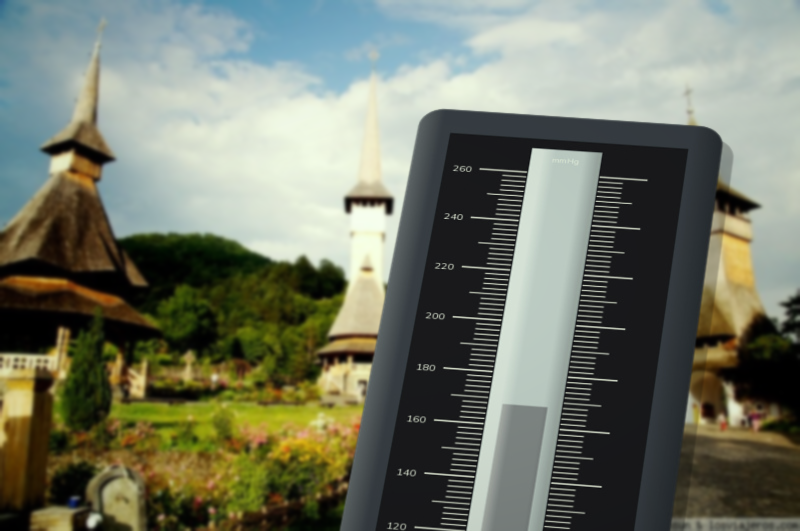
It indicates 168 mmHg
